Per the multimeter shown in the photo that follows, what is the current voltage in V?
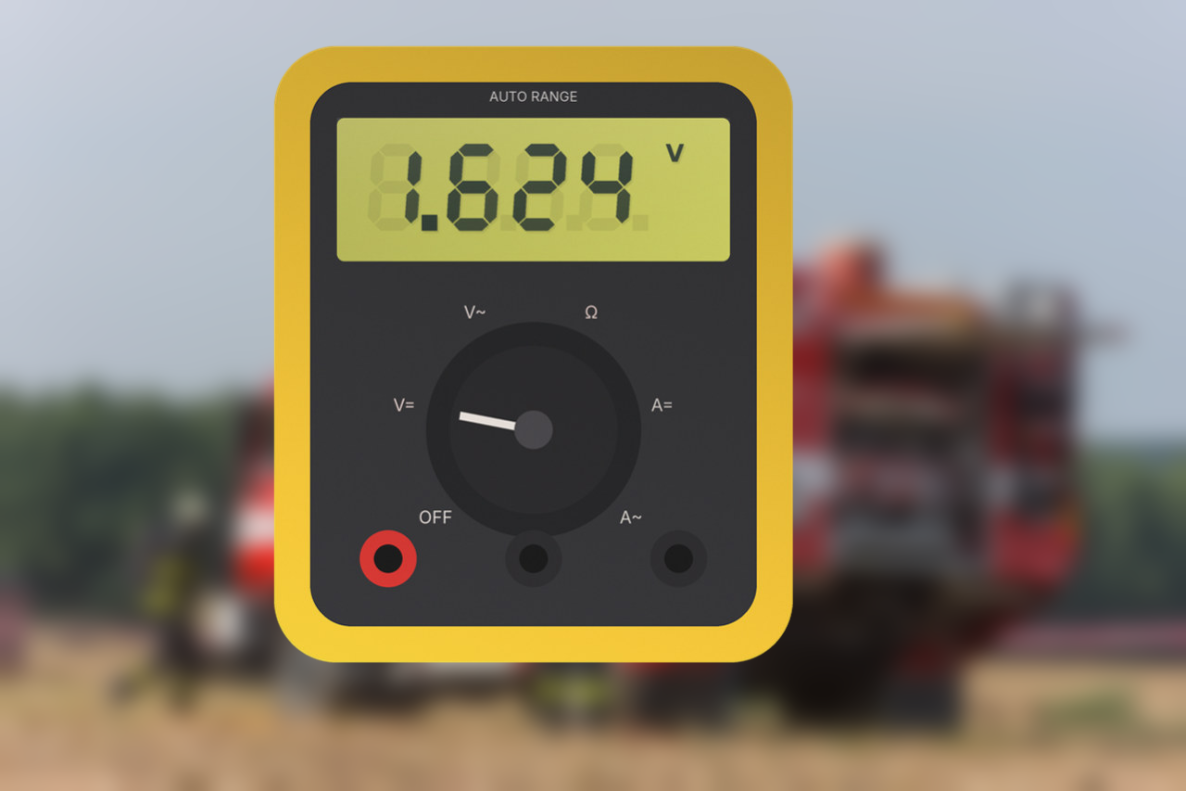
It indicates 1.624 V
